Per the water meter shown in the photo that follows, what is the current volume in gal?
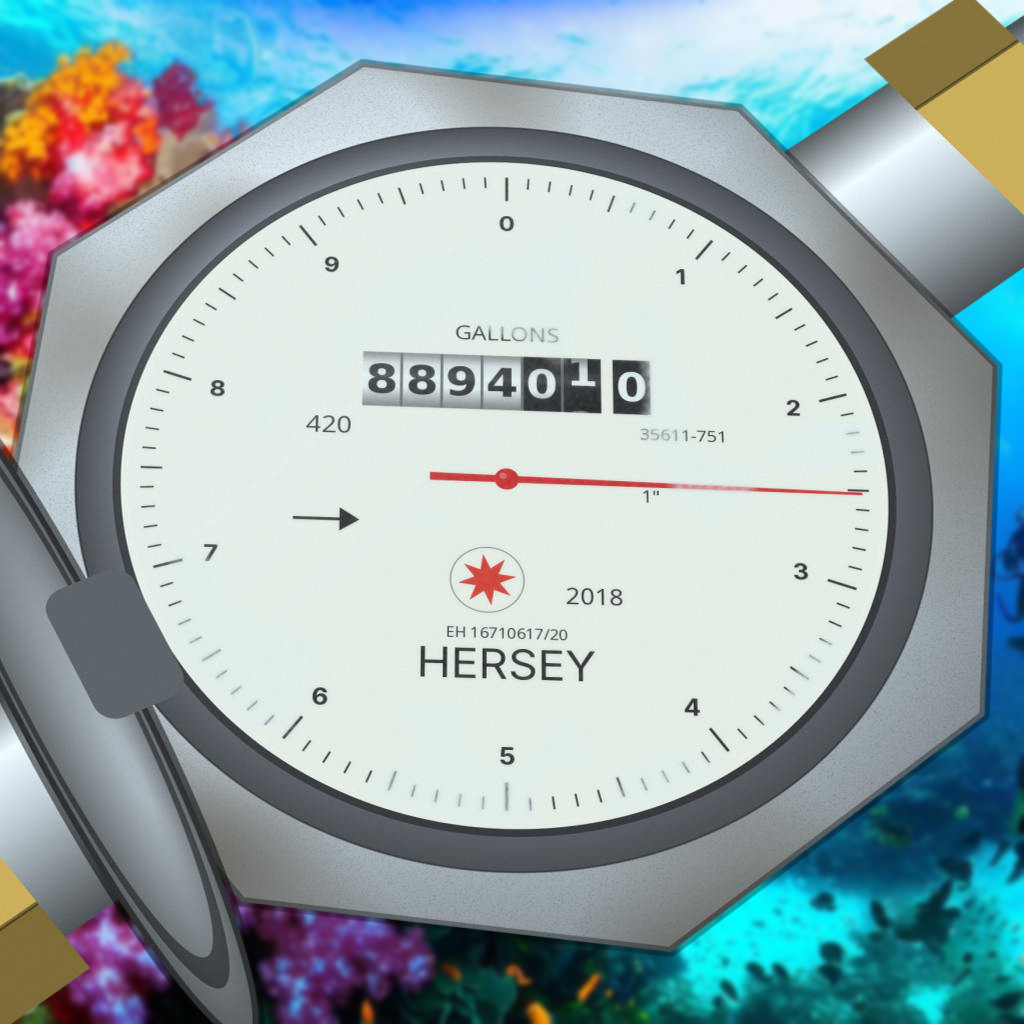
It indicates 8894012.5 gal
